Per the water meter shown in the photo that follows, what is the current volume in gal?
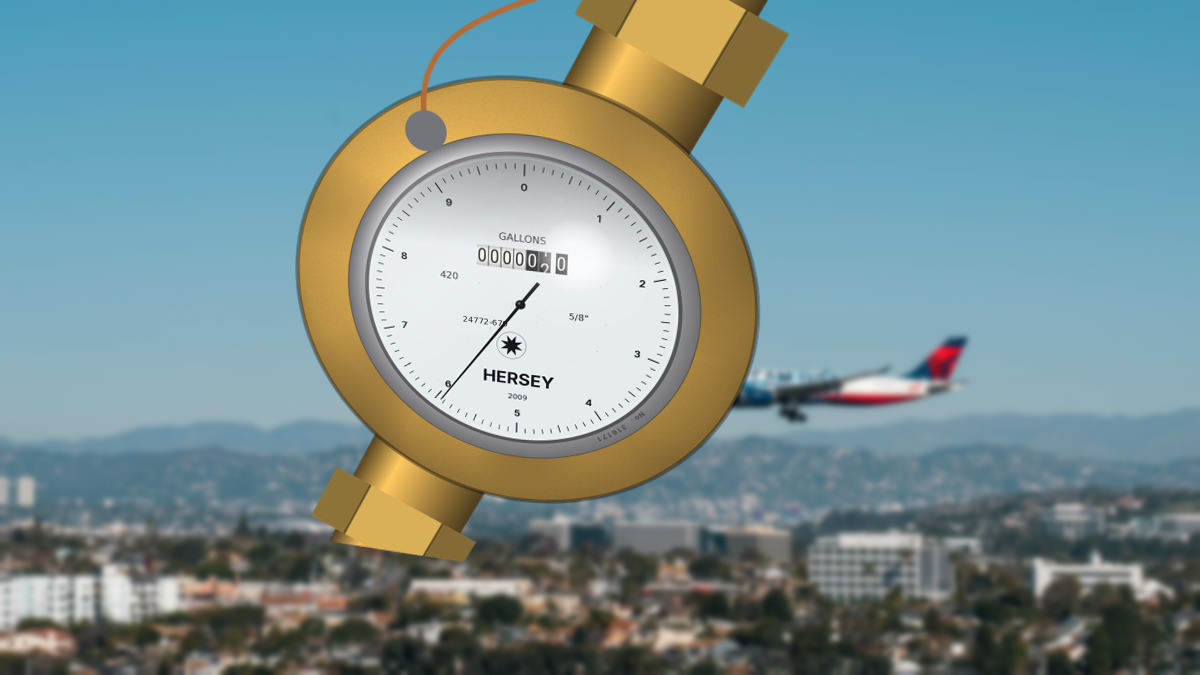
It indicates 15.9 gal
